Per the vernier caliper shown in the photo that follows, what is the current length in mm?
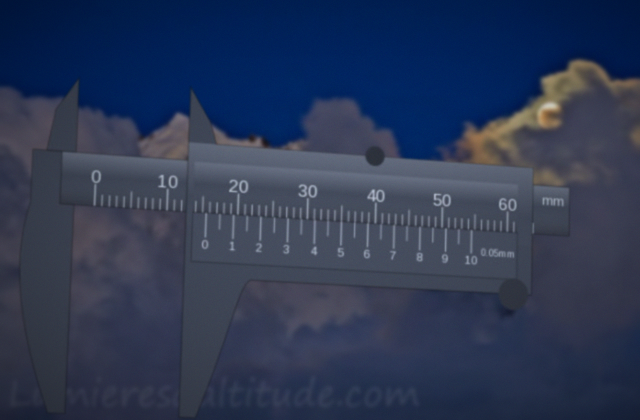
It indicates 15.5 mm
